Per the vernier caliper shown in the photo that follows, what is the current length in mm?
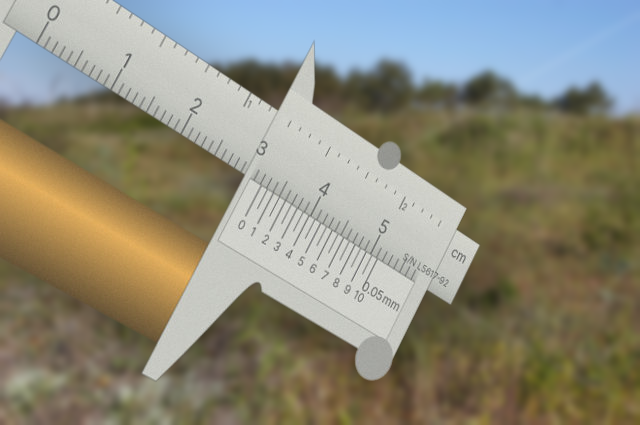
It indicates 32.2 mm
